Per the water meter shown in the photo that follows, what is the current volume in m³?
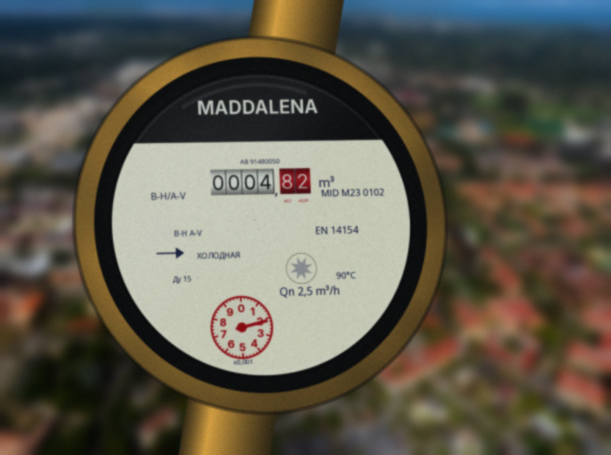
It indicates 4.822 m³
